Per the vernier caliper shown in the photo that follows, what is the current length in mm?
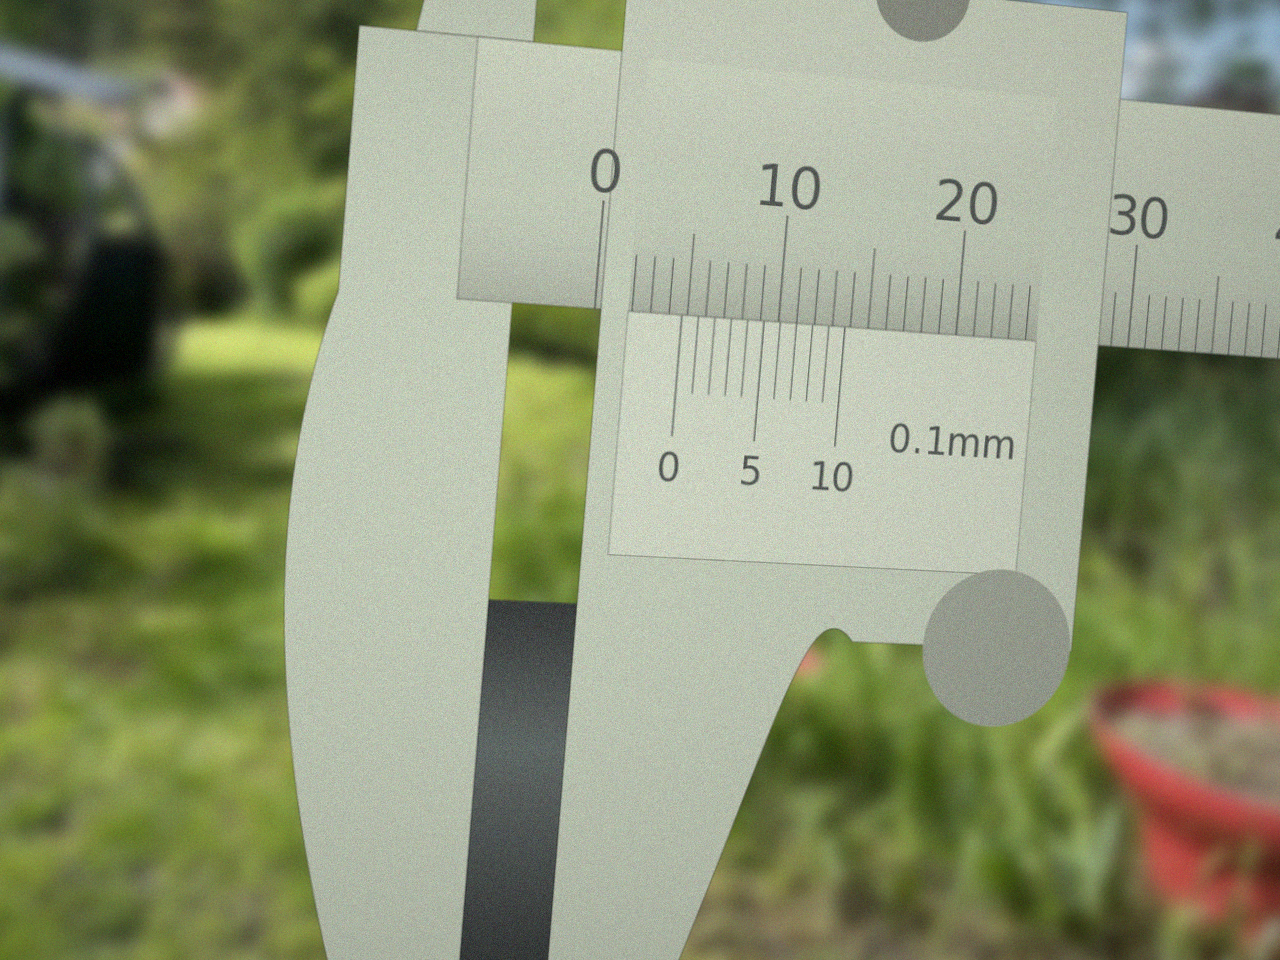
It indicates 4.7 mm
